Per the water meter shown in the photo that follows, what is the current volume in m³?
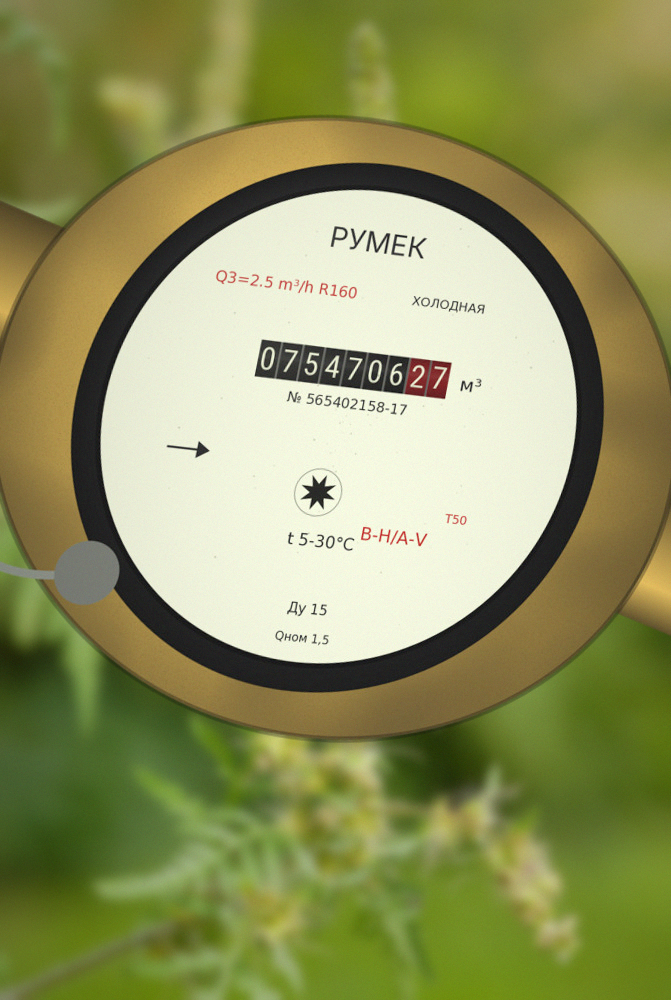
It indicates 754706.27 m³
